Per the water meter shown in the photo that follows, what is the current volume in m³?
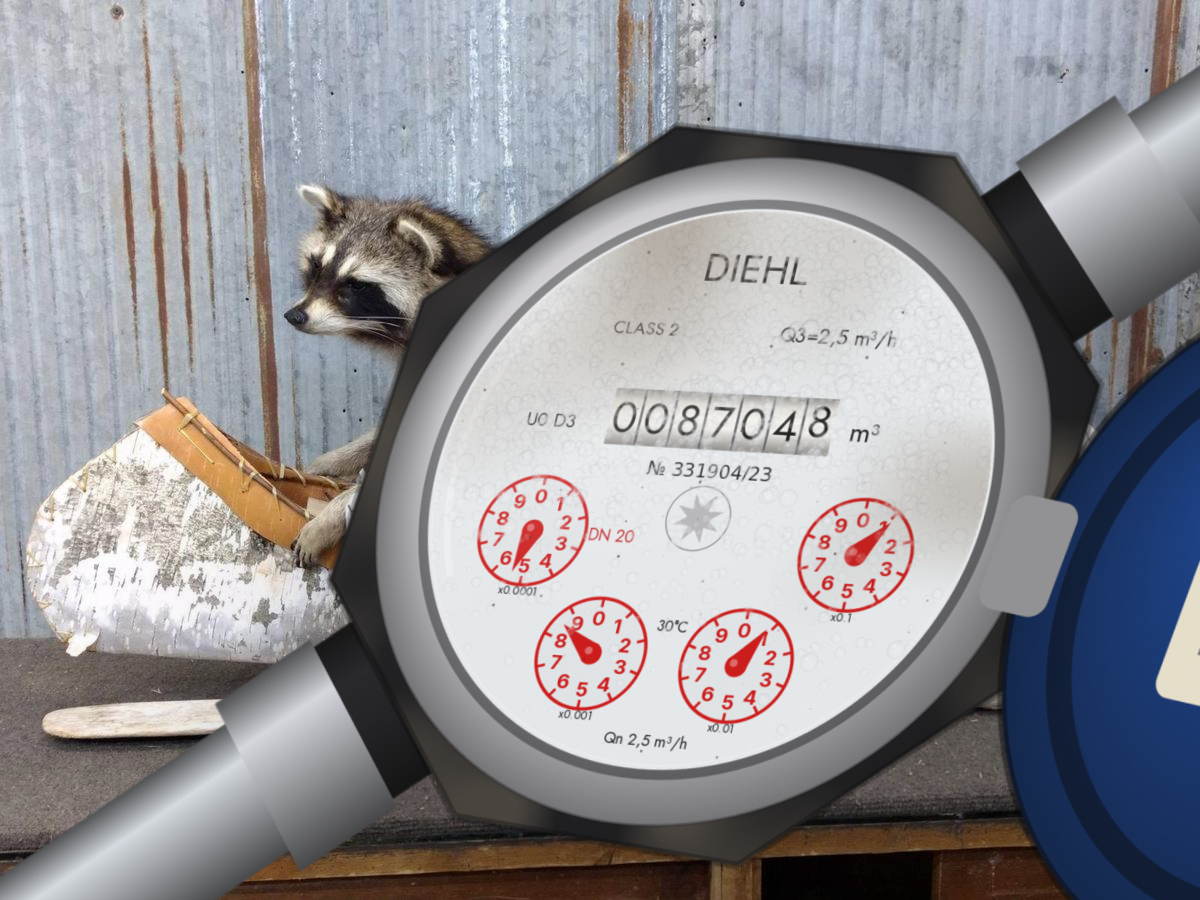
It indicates 87048.1085 m³
